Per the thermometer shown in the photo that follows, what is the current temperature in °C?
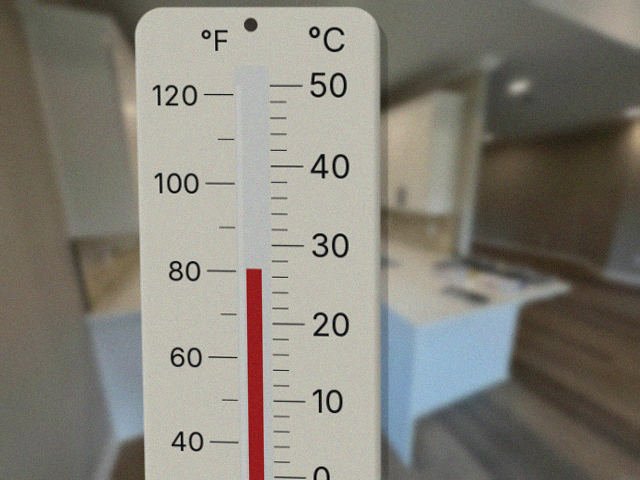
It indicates 27 °C
